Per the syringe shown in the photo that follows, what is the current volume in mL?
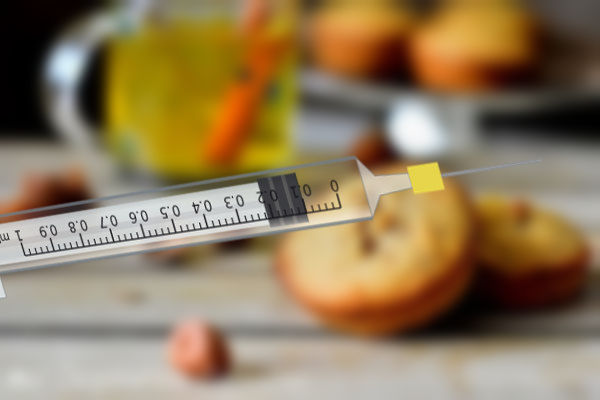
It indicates 0.1 mL
